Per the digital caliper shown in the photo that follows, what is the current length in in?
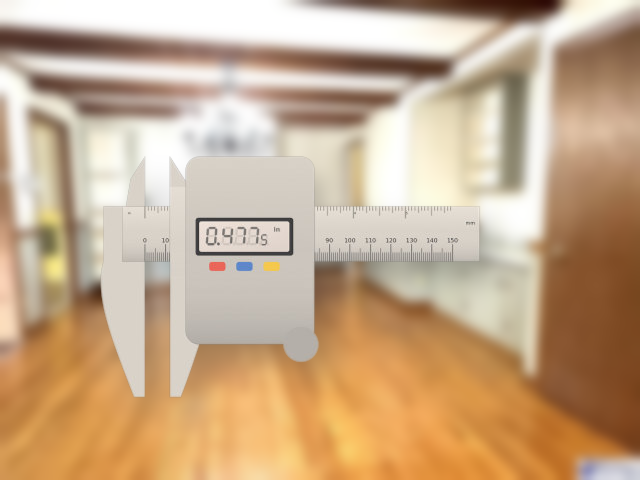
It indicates 0.4775 in
